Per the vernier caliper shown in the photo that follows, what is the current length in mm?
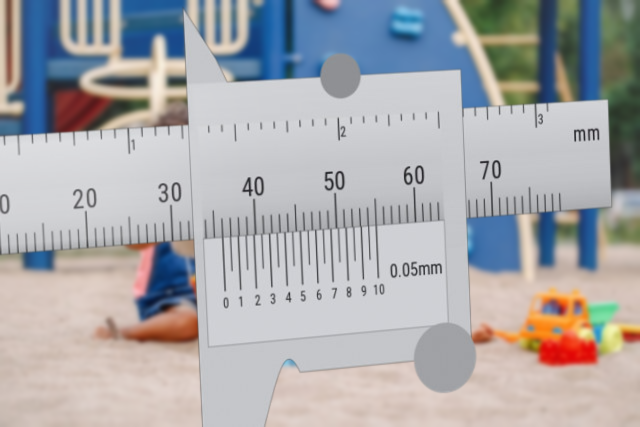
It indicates 36.0 mm
